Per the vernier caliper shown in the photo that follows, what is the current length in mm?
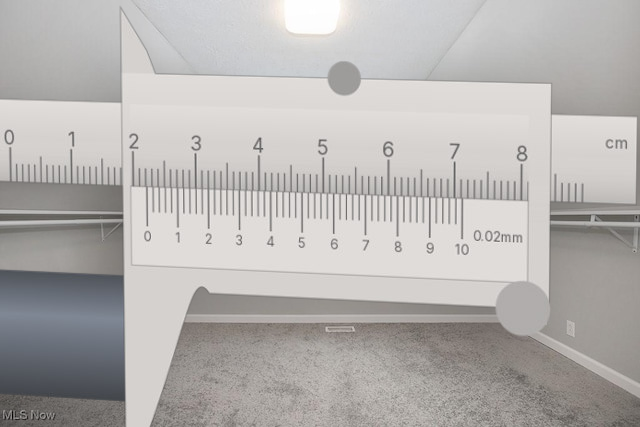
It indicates 22.2 mm
